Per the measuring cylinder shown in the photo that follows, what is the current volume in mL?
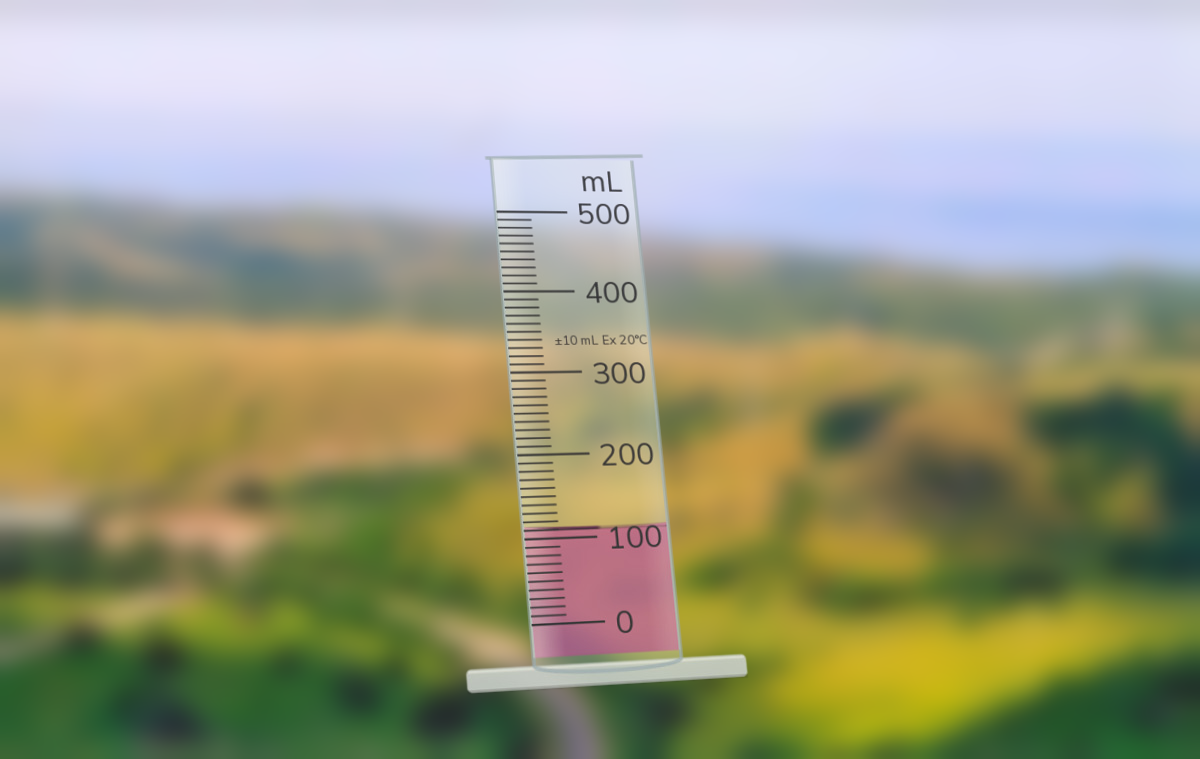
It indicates 110 mL
